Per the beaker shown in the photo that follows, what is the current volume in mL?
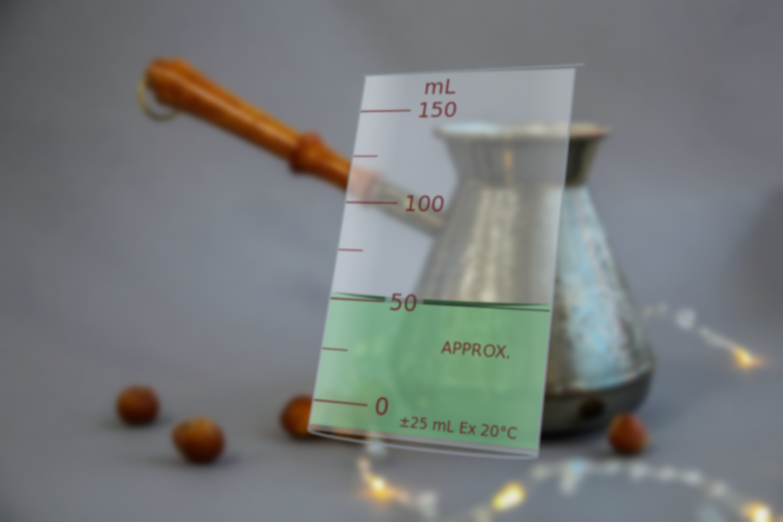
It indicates 50 mL
